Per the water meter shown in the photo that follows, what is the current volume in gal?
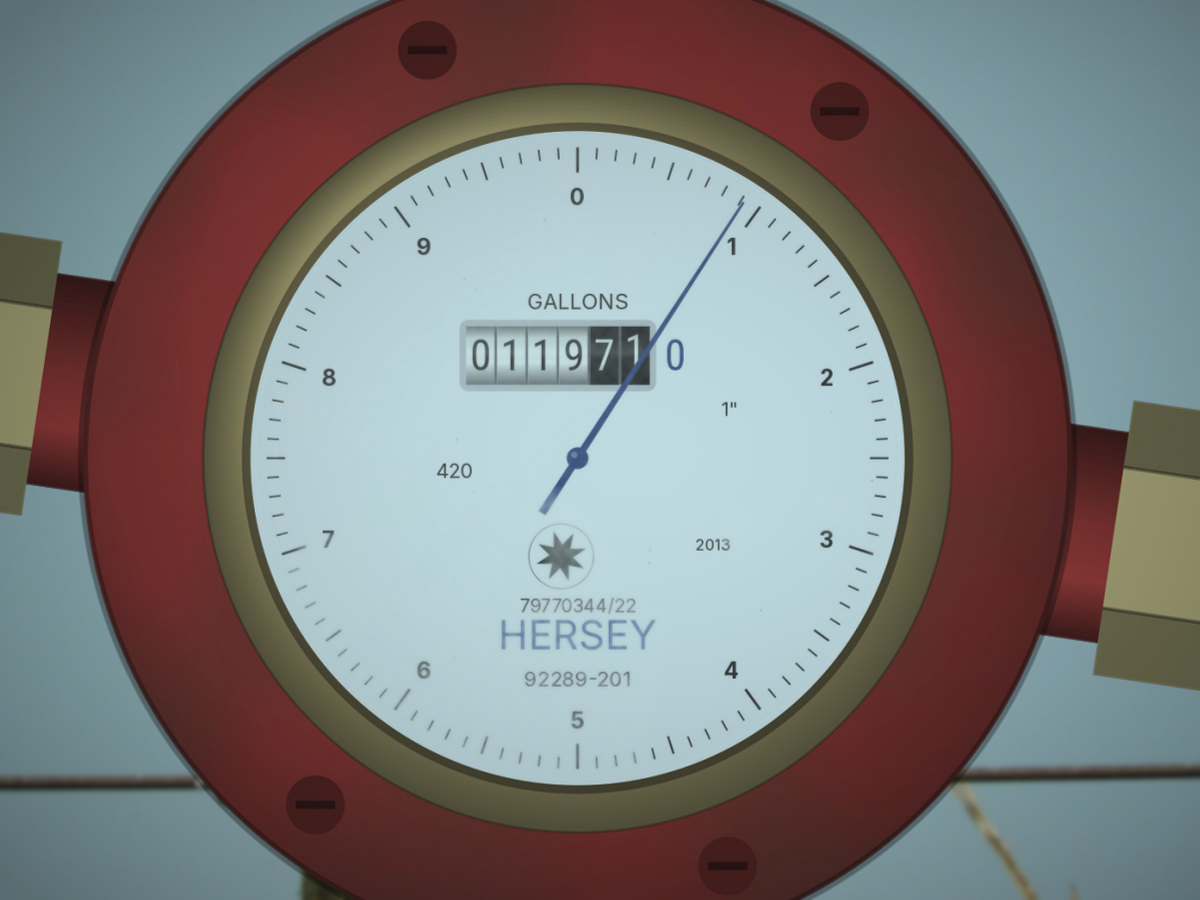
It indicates 119710.9 gal
